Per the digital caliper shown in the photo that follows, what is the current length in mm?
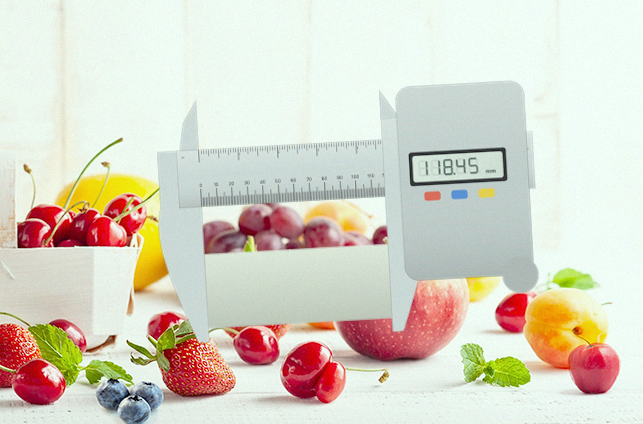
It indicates 118.45 mm
